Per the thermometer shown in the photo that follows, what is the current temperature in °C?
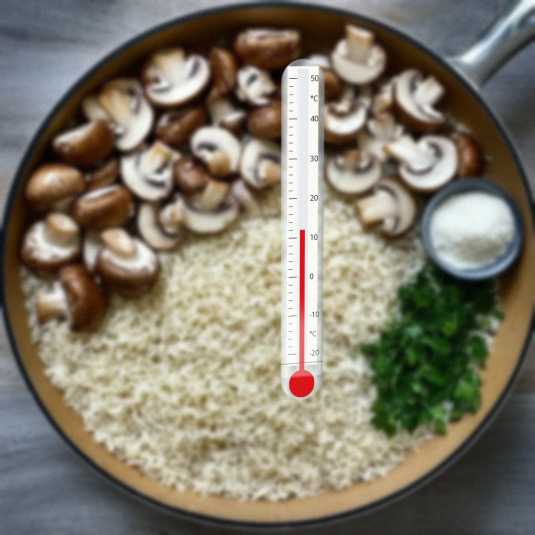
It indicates 12 °C
